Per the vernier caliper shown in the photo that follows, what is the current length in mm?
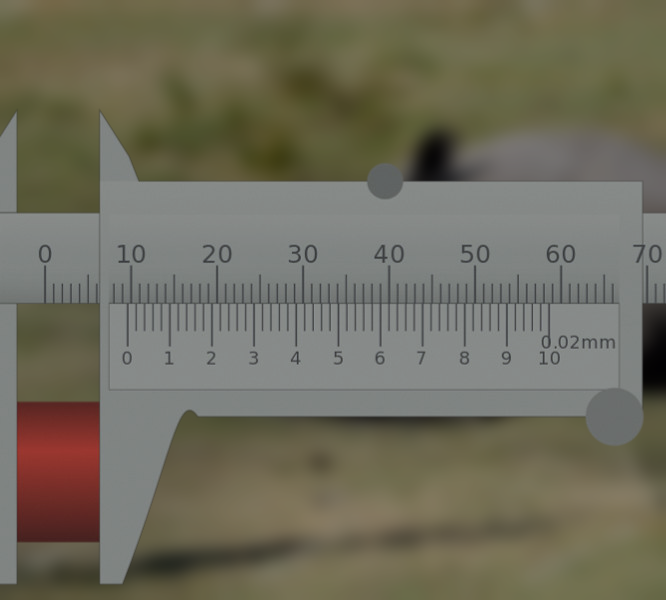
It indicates 9.6 mm
